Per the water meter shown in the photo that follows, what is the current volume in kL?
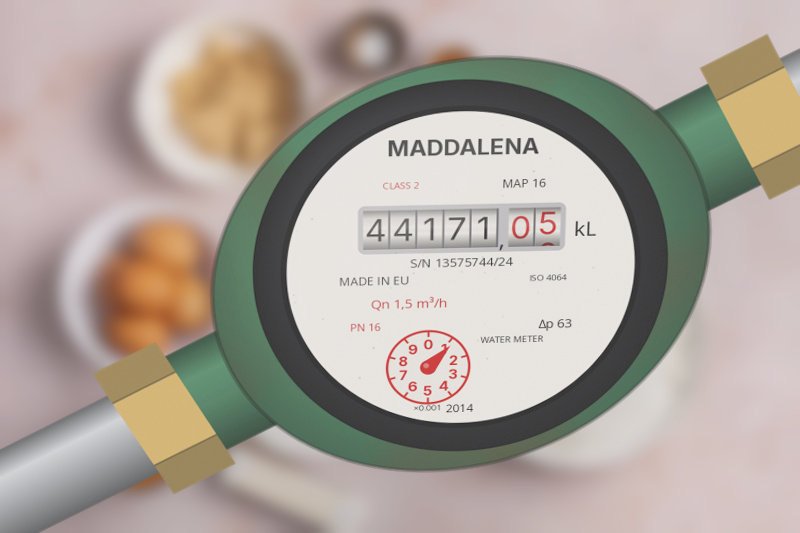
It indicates 44171.051 kL
